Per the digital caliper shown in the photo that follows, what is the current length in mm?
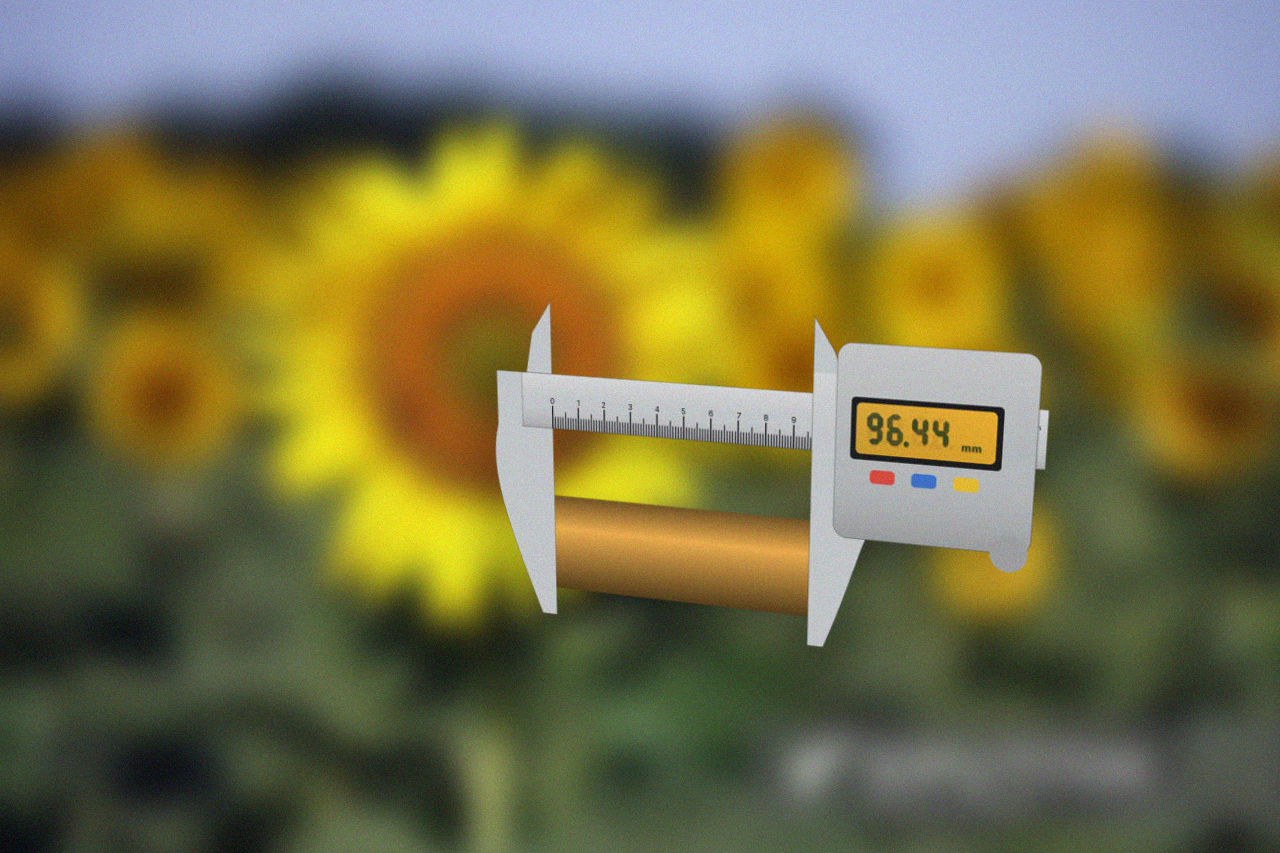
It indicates 96.44 mm
